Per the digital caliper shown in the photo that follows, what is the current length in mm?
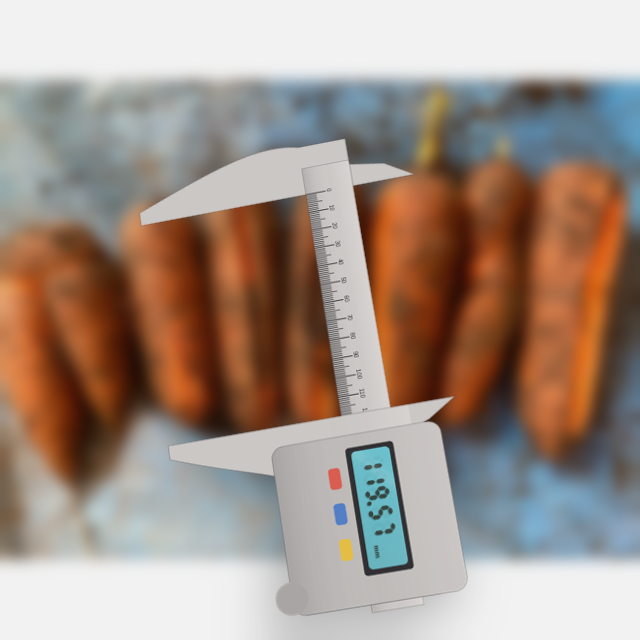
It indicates 119.57 mm
